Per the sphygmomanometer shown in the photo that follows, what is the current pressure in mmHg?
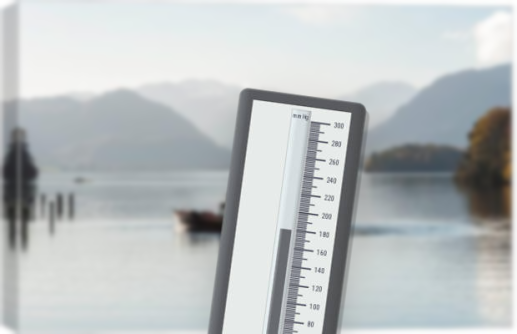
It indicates 180 mmHg
